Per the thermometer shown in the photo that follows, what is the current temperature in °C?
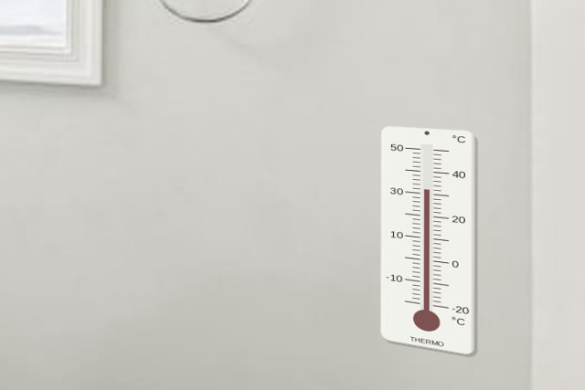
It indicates 32 °C
